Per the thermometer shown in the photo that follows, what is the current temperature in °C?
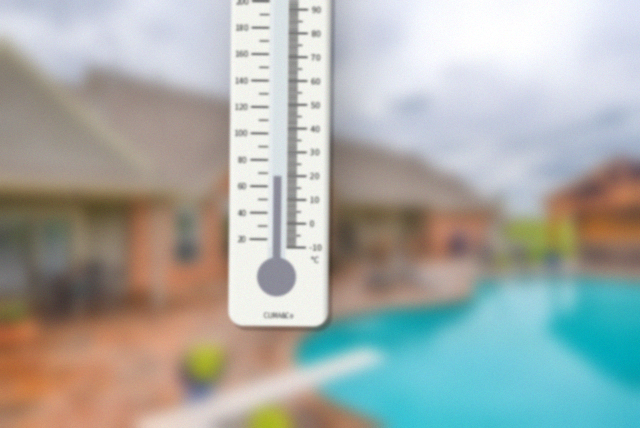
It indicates 20 °C
